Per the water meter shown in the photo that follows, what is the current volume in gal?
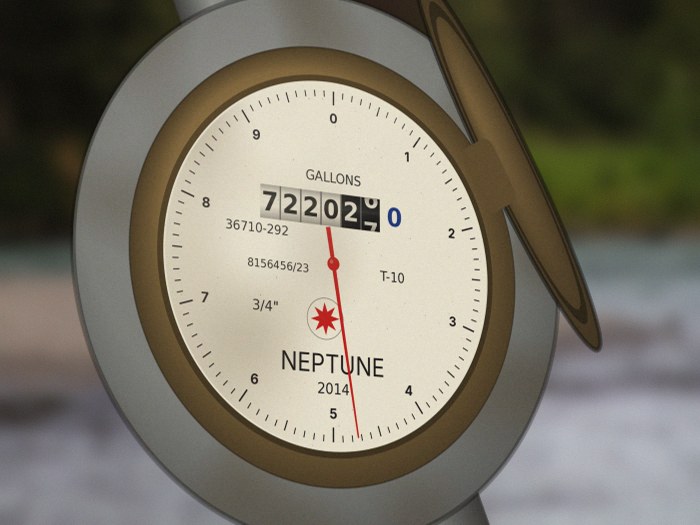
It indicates 7220264.7 gal
